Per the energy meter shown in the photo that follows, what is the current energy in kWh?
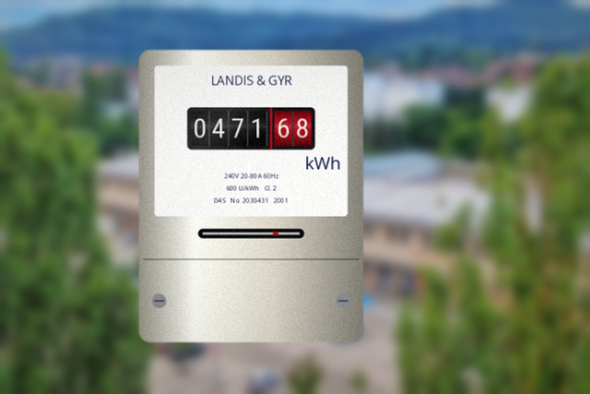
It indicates 471.68 kWh
